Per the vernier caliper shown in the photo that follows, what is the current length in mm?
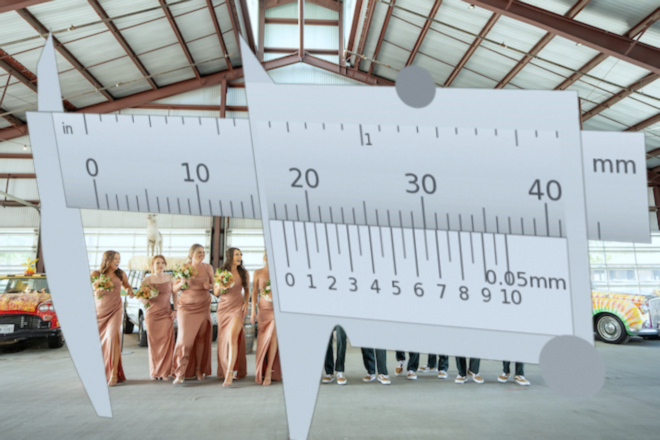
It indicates 17.6 mm
